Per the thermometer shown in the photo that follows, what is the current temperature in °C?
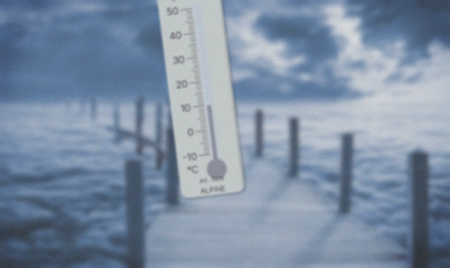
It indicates 10 °C
